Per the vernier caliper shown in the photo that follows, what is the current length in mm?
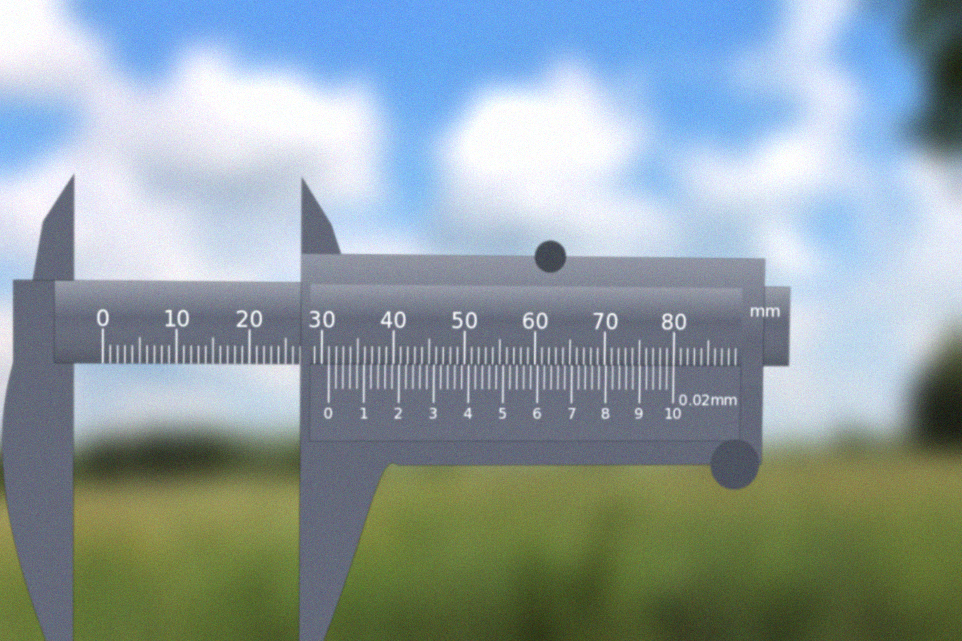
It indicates 31.0 mm
